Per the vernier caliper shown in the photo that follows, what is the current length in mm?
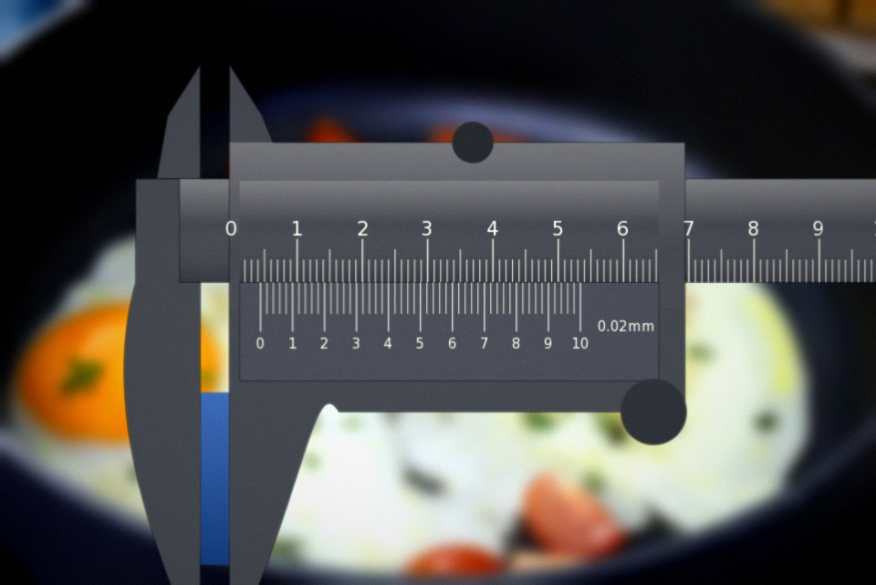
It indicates 4.4 mm
